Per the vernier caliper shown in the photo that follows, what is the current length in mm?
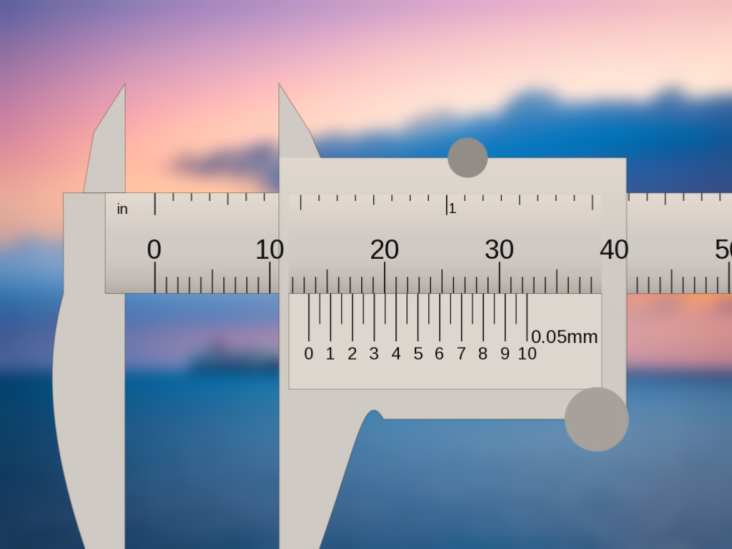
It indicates 13.4 mm
